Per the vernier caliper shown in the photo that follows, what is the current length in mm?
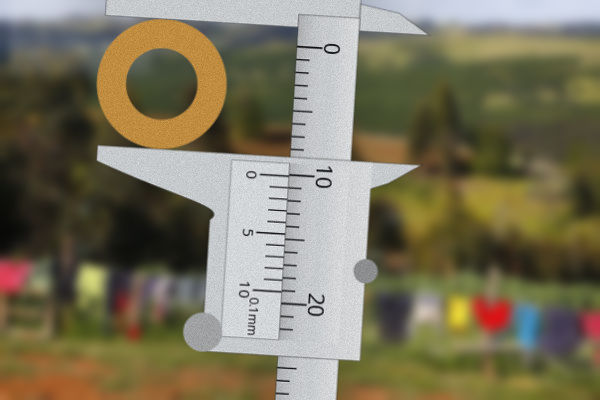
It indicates 10.1 mm
